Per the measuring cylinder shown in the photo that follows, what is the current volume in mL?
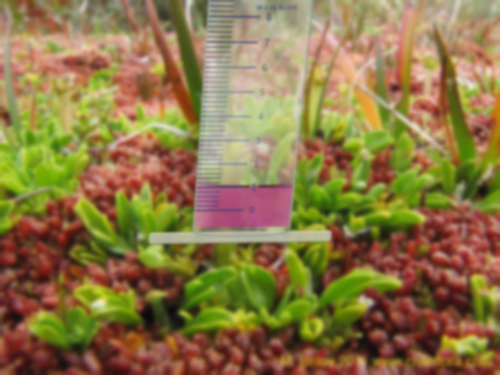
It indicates 1 mL
